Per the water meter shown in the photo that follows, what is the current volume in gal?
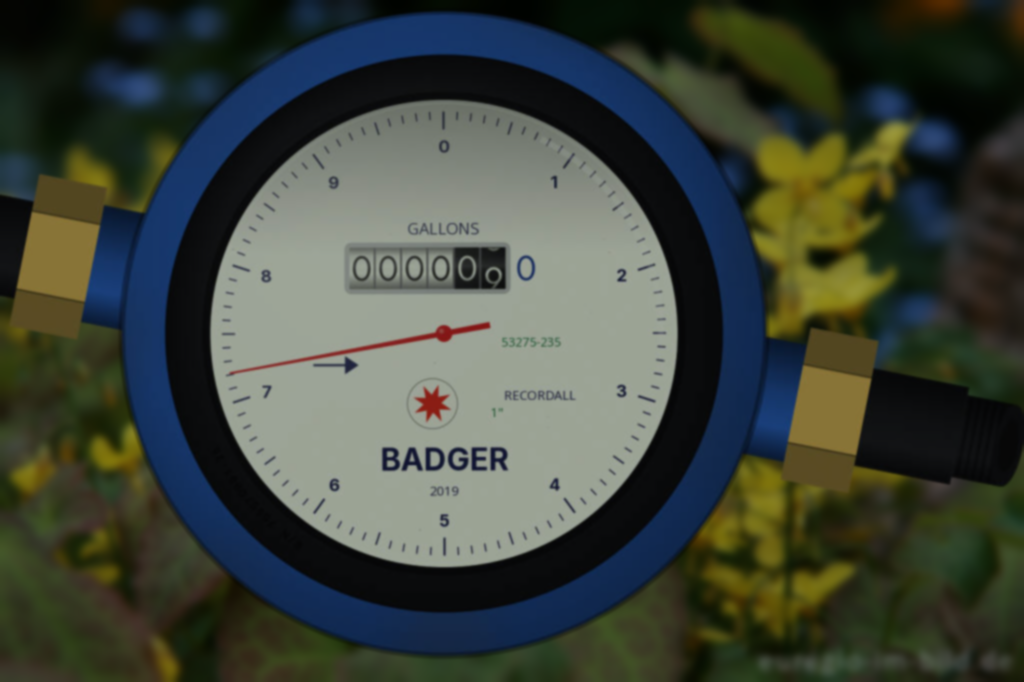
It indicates 87.2 gal
